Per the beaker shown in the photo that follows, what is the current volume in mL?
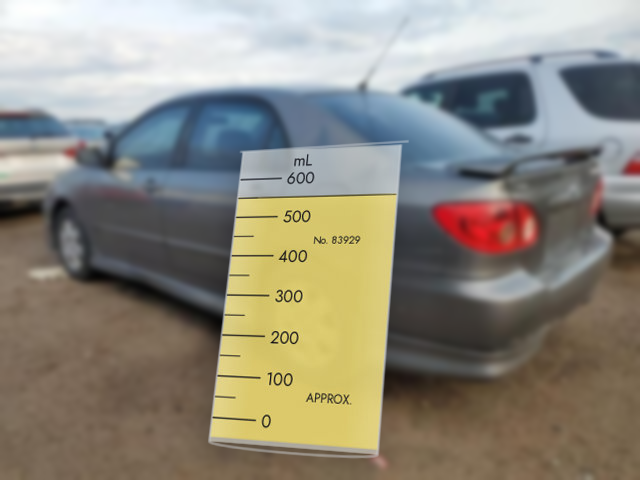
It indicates 550 mL
